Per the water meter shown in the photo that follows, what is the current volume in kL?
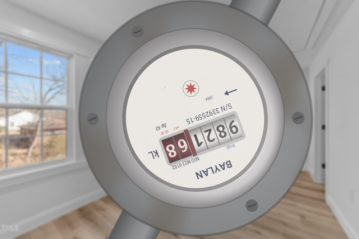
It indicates 9821.68 kL
